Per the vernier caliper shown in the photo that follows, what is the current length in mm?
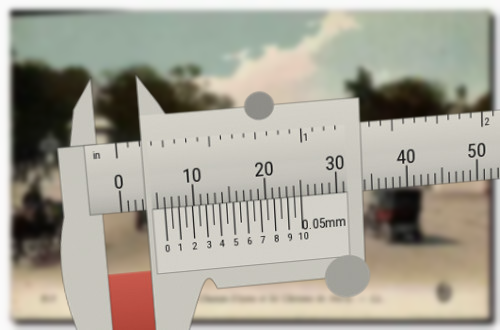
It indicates 6.0 mm
